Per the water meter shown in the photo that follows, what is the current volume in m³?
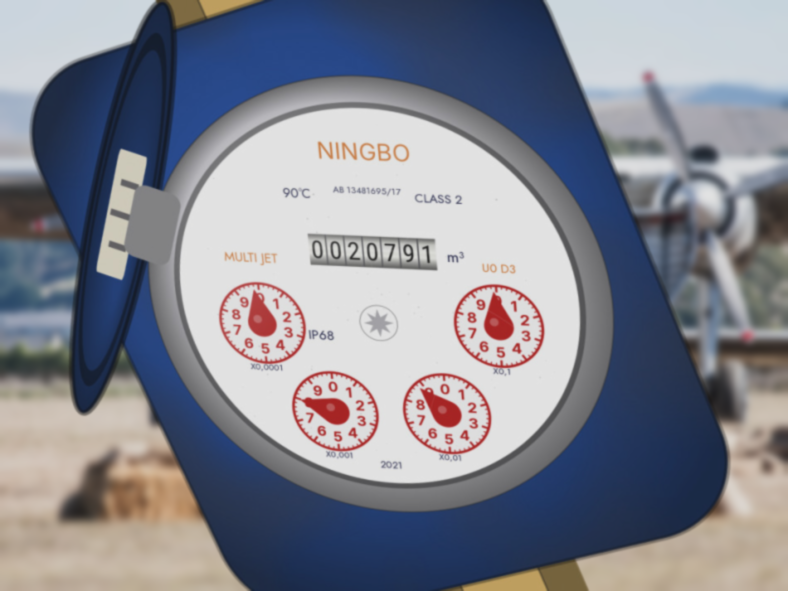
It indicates 20790.9879 m³
